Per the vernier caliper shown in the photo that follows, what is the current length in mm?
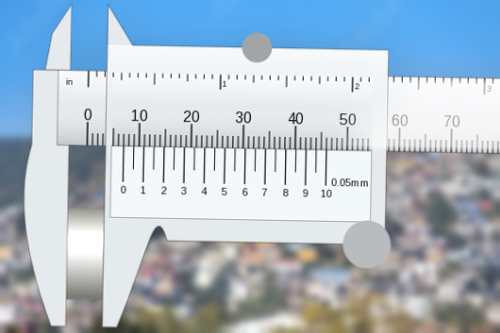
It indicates 7.0 mm
